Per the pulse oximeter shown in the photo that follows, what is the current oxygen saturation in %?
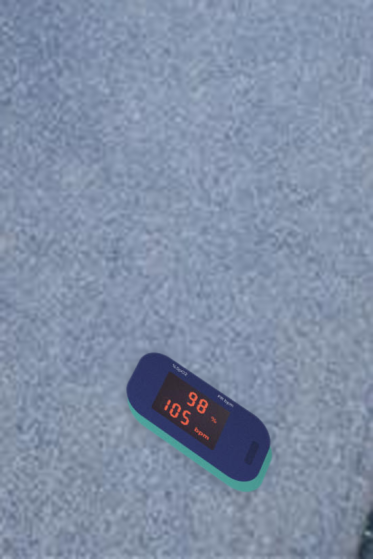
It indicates 98 %
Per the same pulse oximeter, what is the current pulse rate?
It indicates 105 bpm
